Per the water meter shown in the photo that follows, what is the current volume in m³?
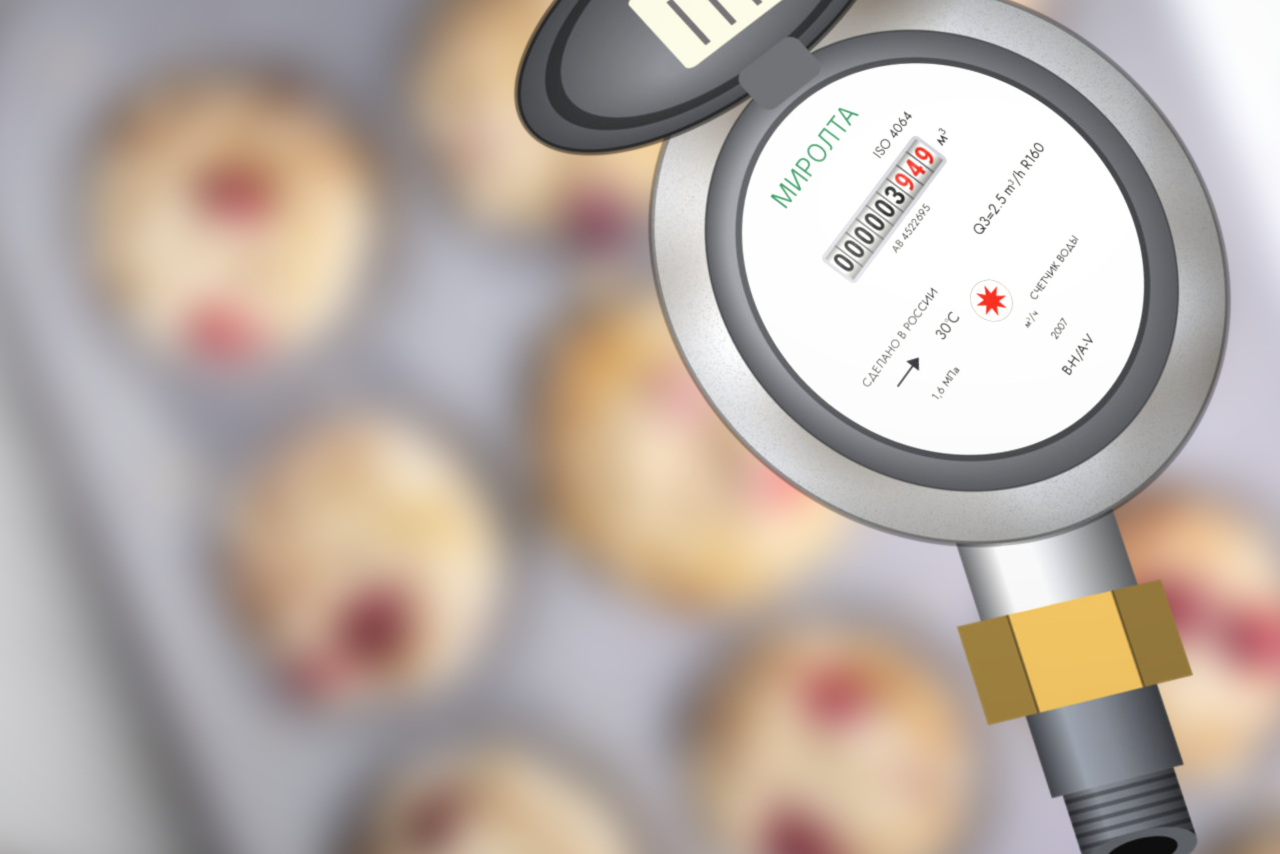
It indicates 3.949 m³
